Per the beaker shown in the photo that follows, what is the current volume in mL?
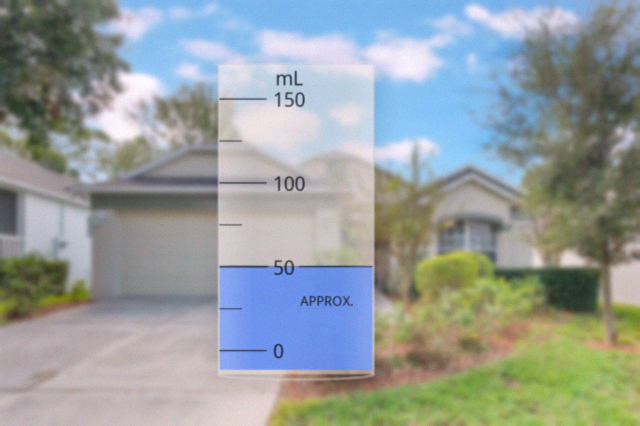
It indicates 50 mL
